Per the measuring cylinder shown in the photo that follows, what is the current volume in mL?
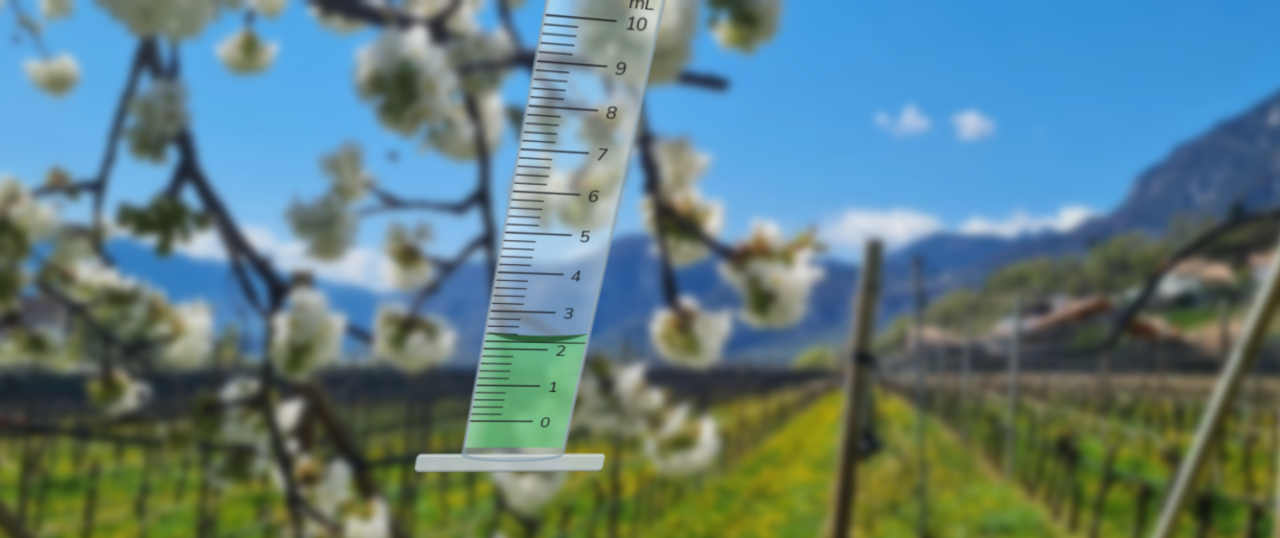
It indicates 2.2 mL
